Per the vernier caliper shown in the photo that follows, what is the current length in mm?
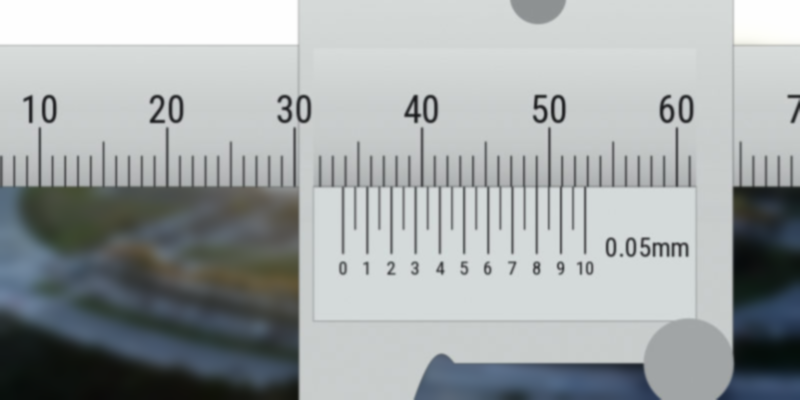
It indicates 33.8 mm
